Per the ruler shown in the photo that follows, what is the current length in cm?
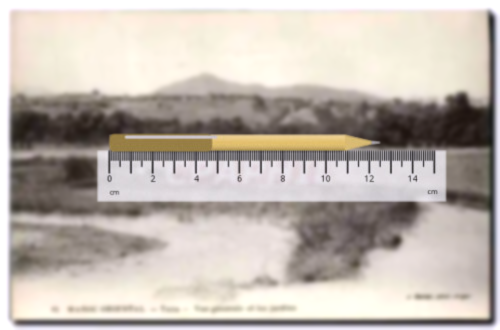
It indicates 12.5 cm
